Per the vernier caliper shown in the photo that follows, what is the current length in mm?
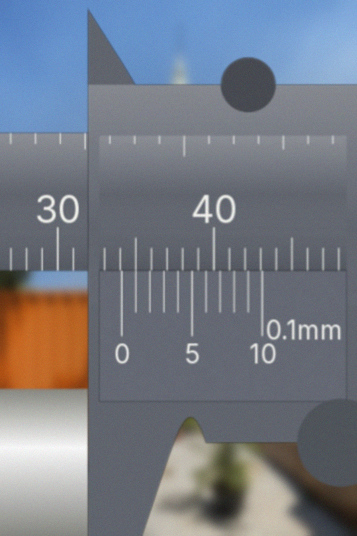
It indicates 34.1 mm
